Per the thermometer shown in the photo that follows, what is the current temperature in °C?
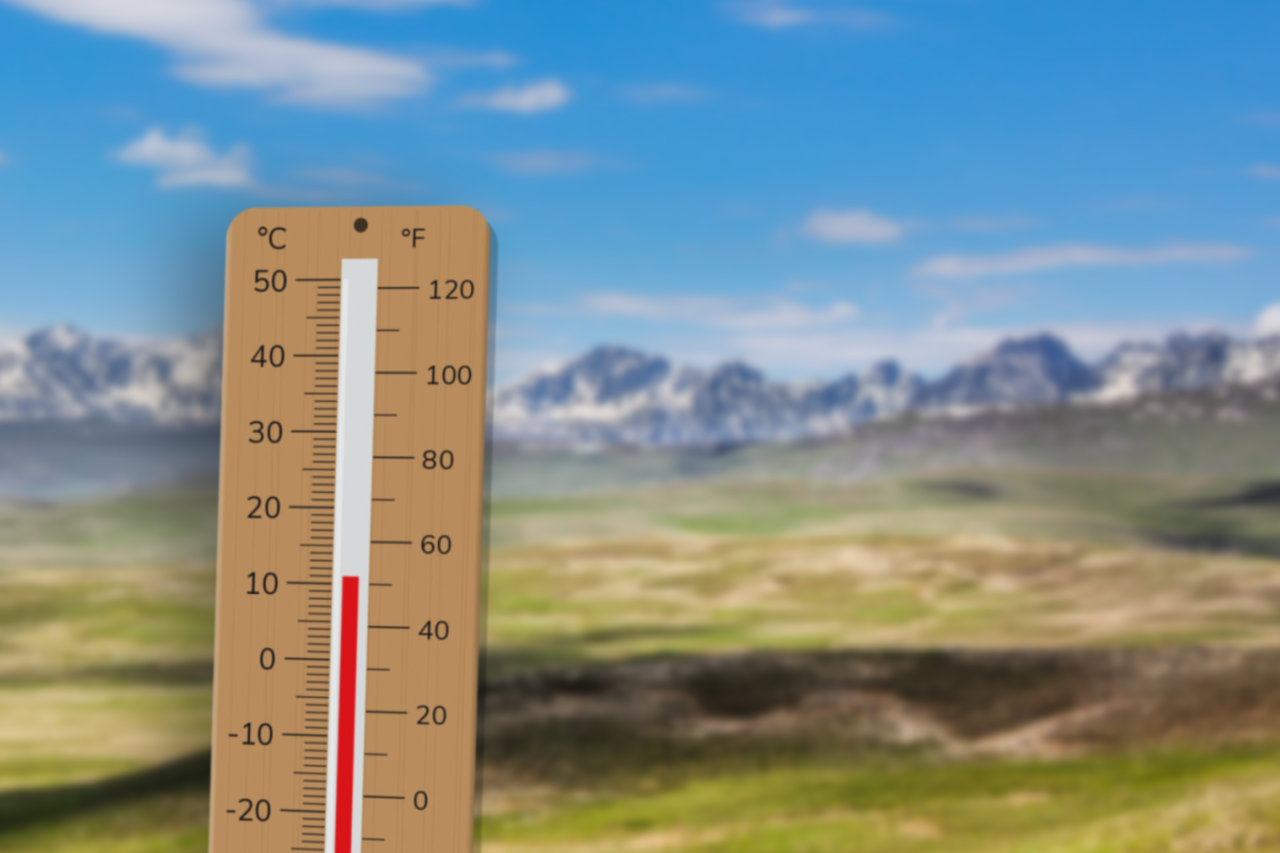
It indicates 11 °C
